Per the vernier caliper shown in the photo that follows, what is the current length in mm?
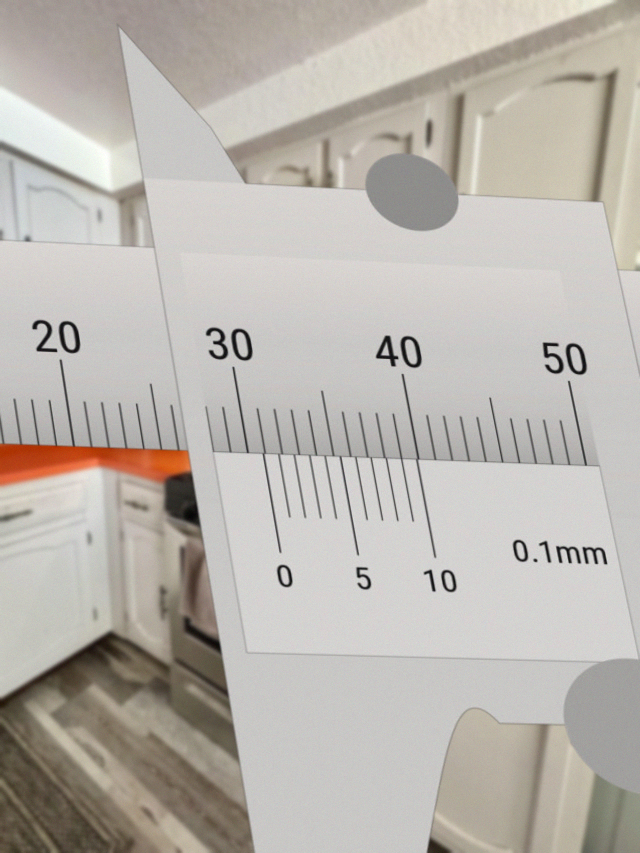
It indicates 30.9 mm
